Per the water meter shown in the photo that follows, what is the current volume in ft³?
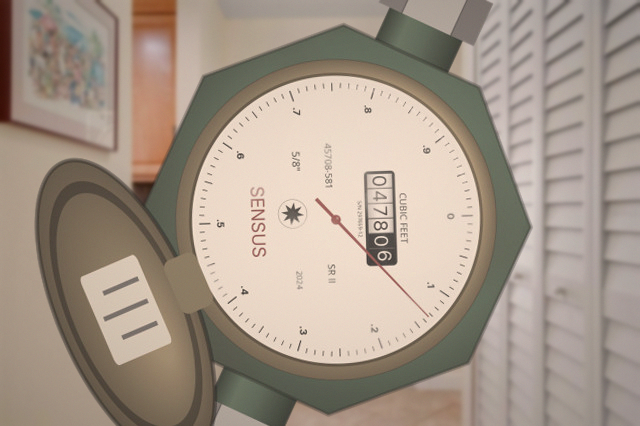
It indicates 47806.13 ft³
